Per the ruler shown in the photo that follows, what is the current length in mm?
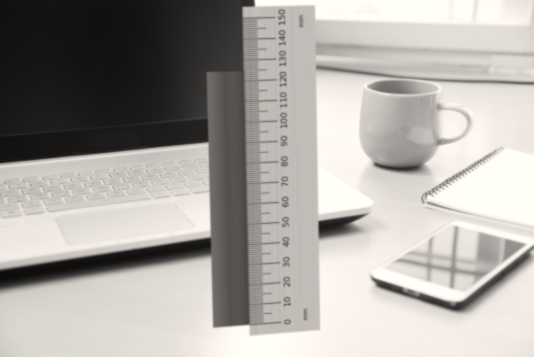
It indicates 125 mm
